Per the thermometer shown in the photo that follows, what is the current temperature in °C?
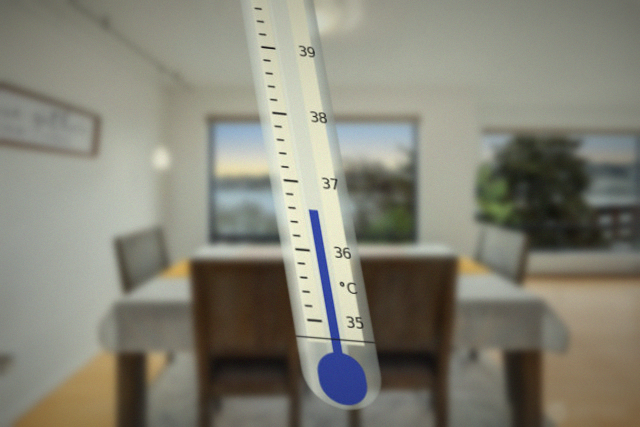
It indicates 36.6 °C
